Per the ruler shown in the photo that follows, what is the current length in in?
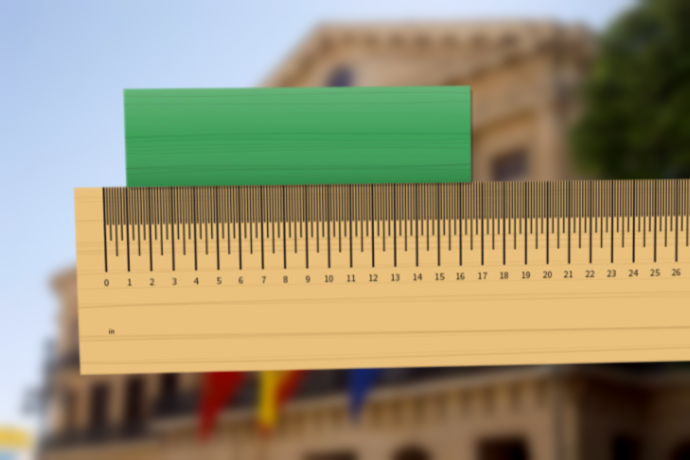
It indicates 15.5 in
